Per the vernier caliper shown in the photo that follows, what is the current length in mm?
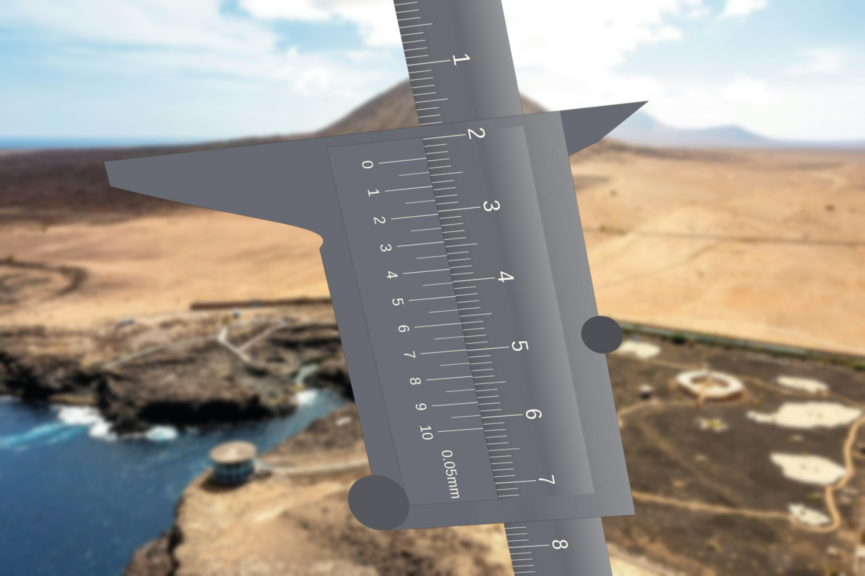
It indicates 22.6 mm
